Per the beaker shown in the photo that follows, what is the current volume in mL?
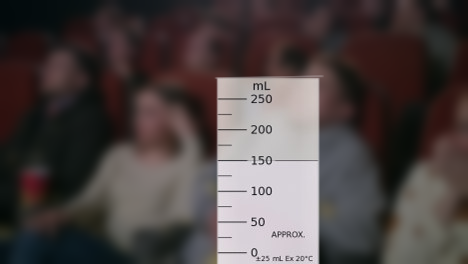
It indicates 150 mL
